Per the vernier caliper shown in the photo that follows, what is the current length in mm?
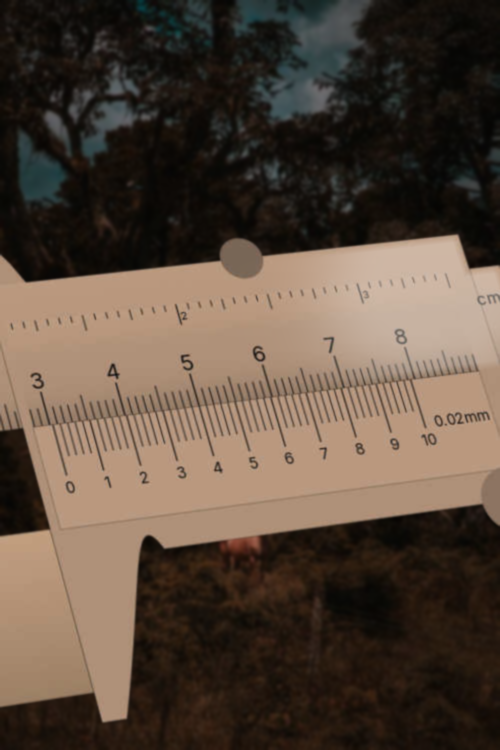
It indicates 30.4 mm
